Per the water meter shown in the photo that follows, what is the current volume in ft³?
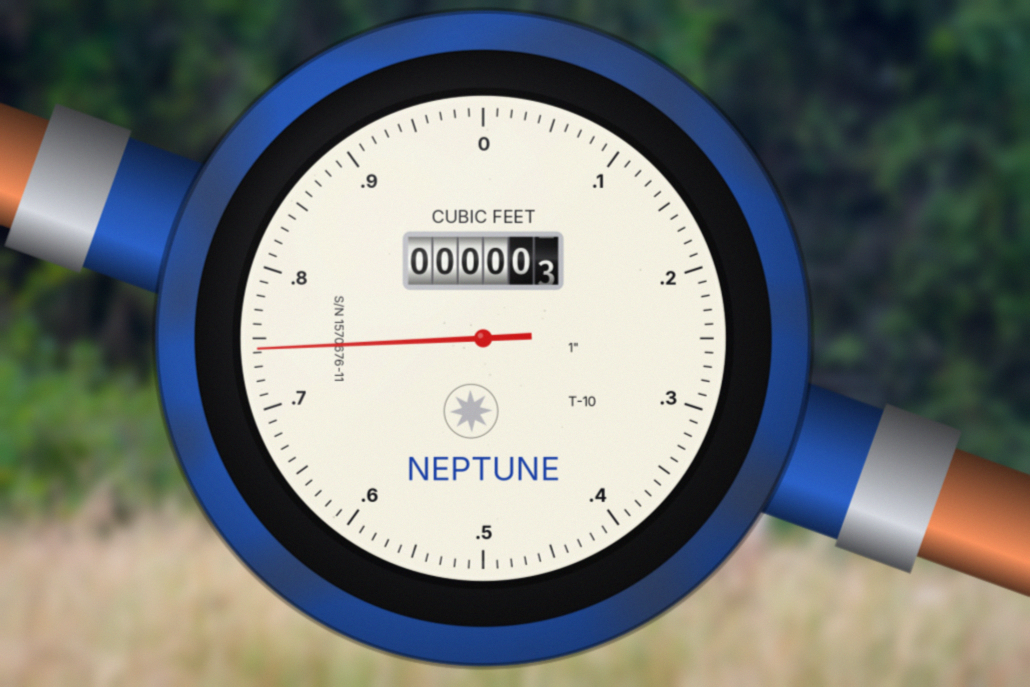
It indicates 2.74 ft³
